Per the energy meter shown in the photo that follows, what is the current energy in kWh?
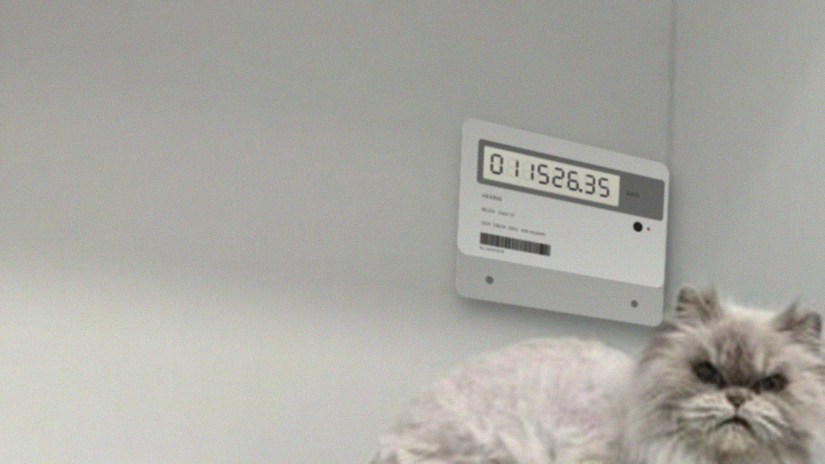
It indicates 11526.35 kWh
